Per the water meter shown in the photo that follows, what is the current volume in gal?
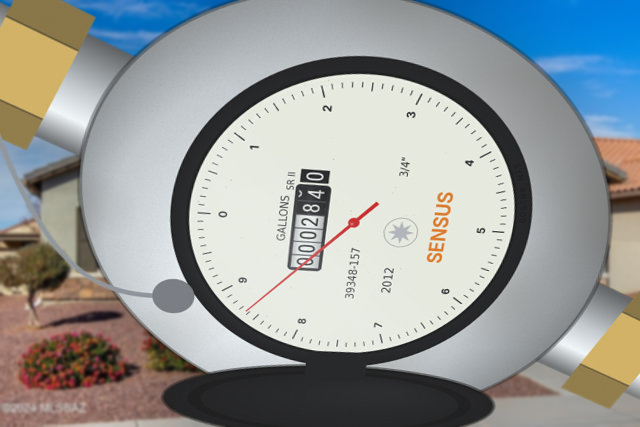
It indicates 2838.6 gal
